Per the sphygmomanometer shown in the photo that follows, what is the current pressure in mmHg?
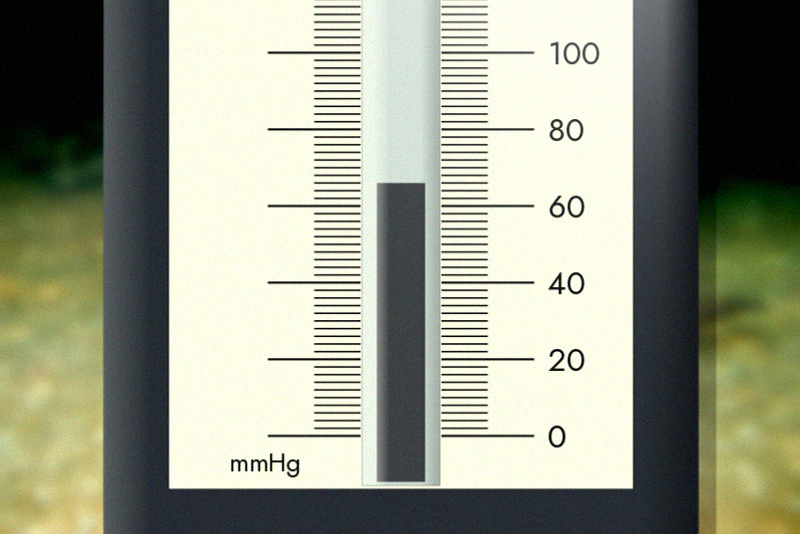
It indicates 66 mmHg
